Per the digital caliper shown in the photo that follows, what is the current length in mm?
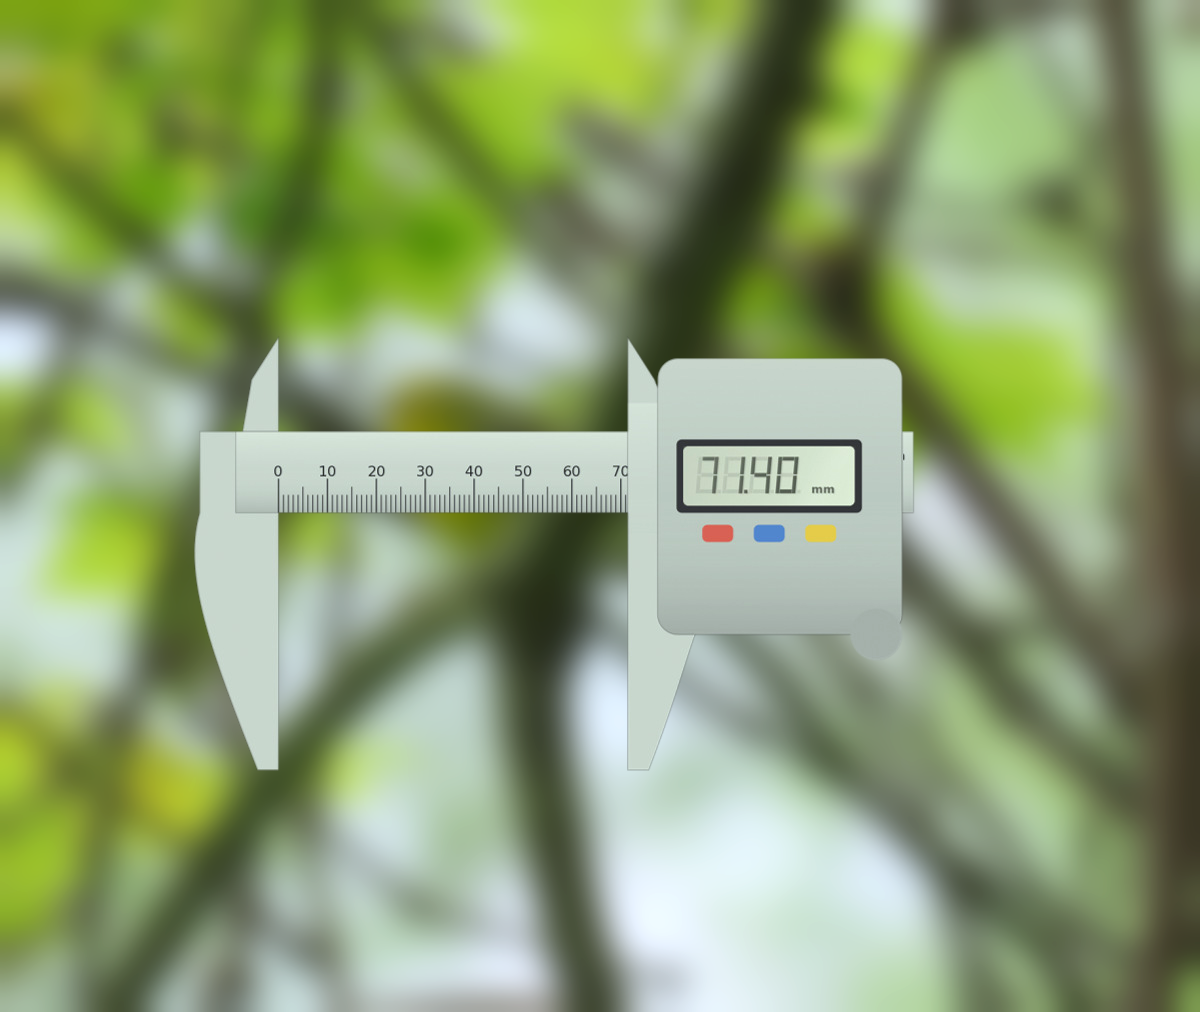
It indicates 71.40 mm
